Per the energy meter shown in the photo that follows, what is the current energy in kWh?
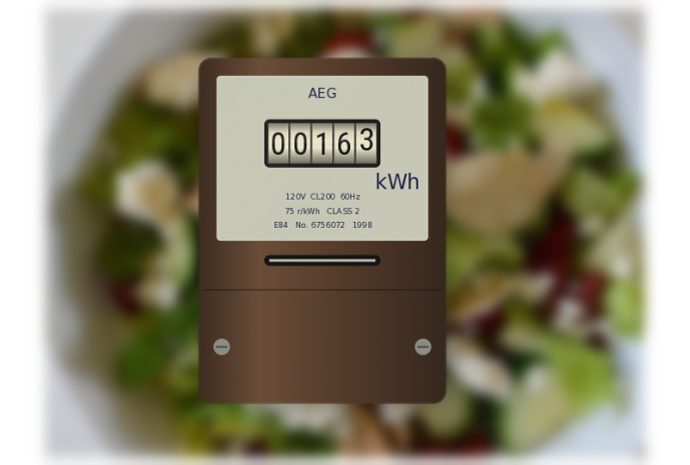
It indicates 163 kWh
